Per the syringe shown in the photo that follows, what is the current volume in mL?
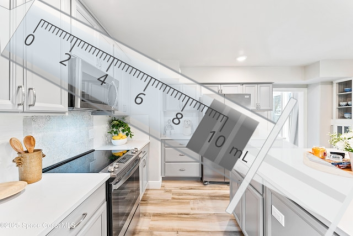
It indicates 9 mL
